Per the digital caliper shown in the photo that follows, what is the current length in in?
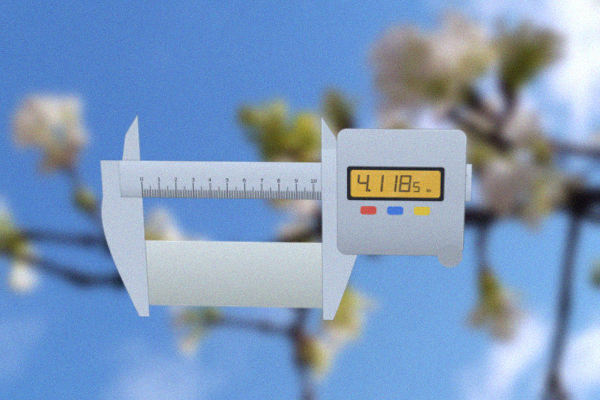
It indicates 4.1185 in
